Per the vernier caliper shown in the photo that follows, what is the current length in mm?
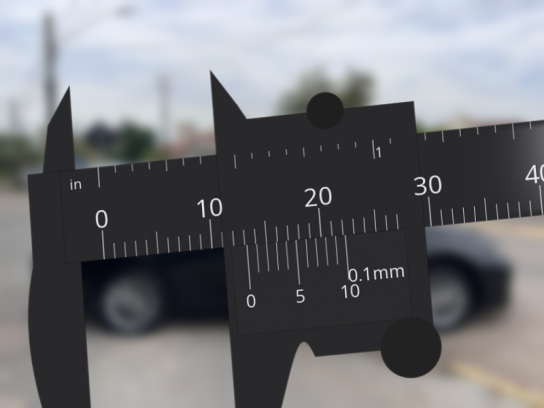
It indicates 13.2 mm
